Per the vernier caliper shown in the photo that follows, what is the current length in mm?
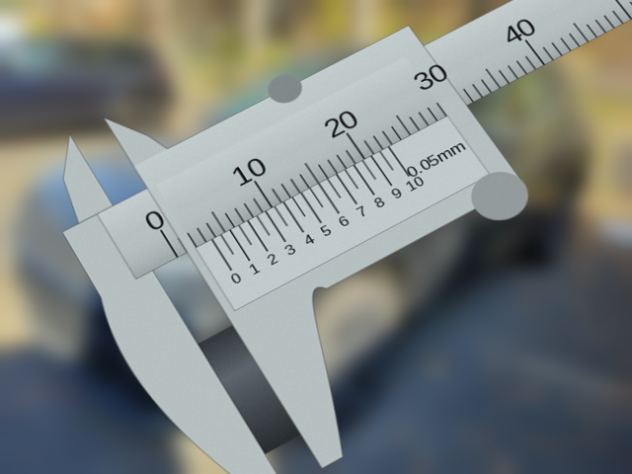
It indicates 3.6 mm
